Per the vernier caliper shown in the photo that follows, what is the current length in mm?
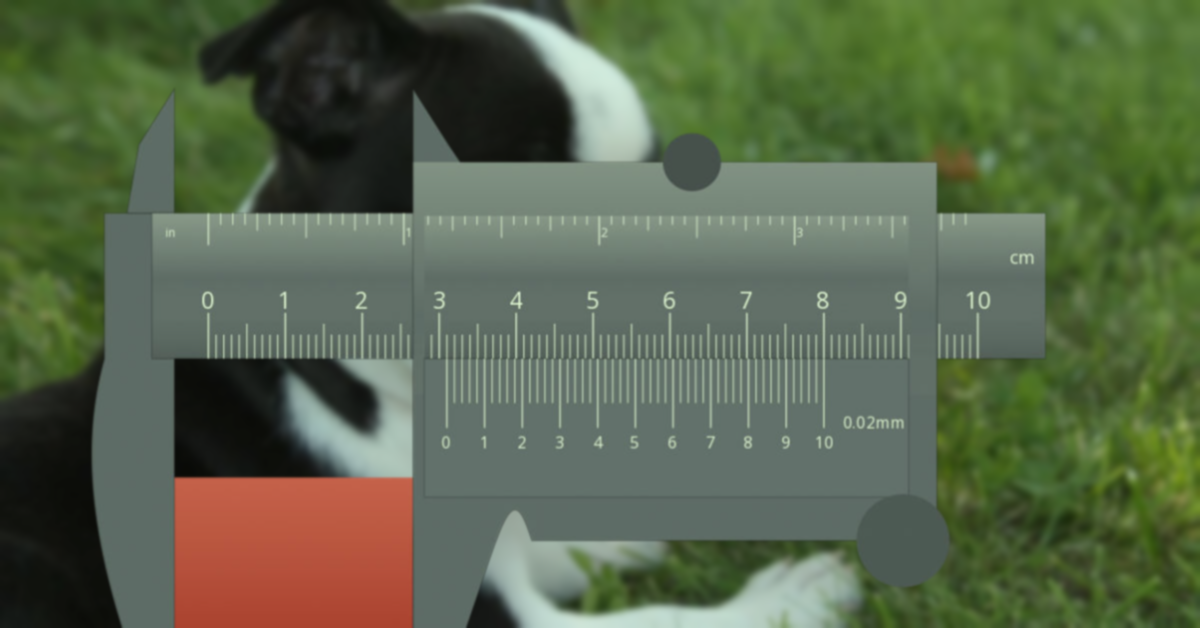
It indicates 31.0 mm
